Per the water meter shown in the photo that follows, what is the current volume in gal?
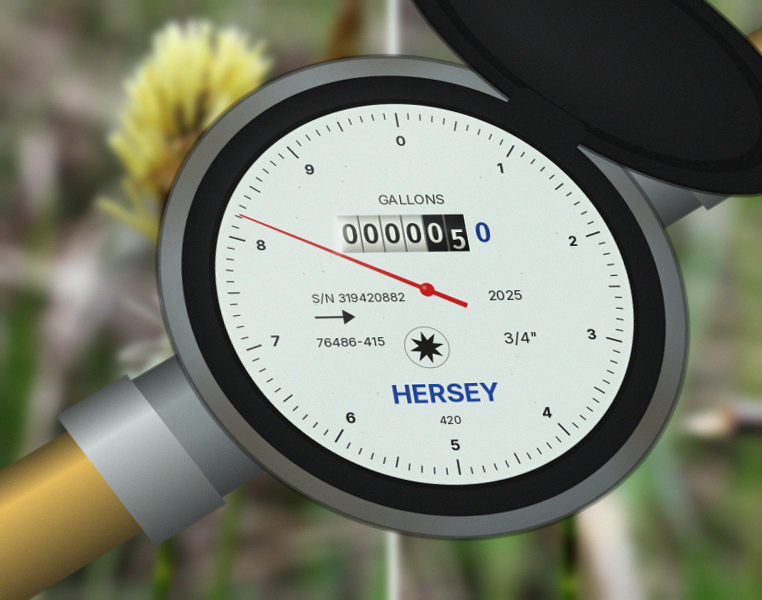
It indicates 48.2 gal
